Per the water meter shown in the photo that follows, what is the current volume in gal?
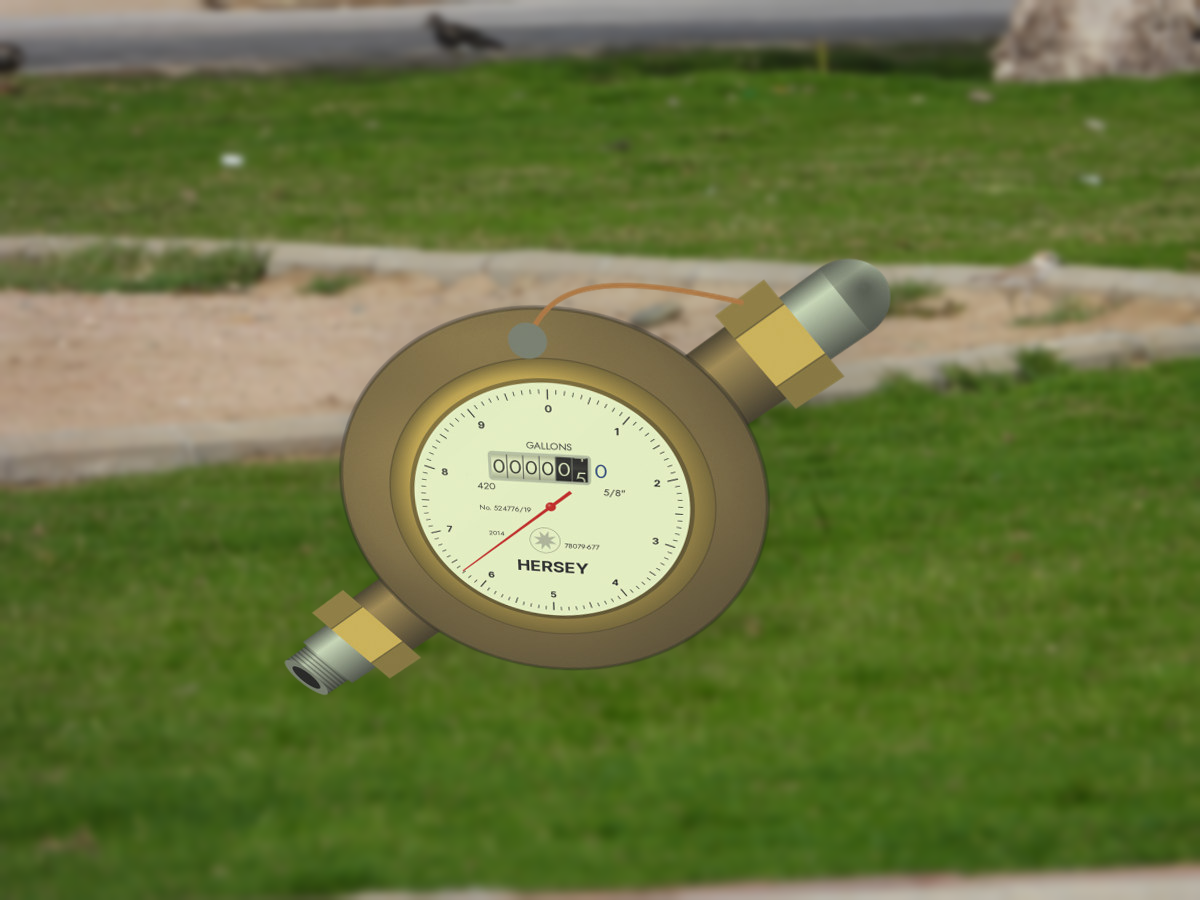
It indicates 46.3 gal
